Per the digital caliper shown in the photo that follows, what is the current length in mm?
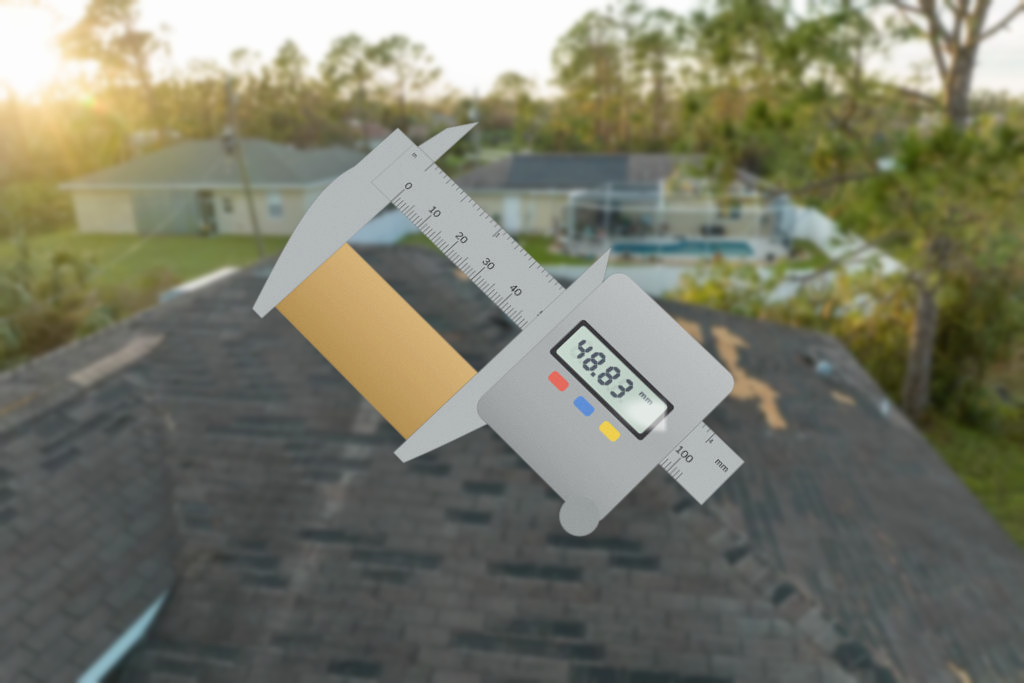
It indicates 48.83 mm
